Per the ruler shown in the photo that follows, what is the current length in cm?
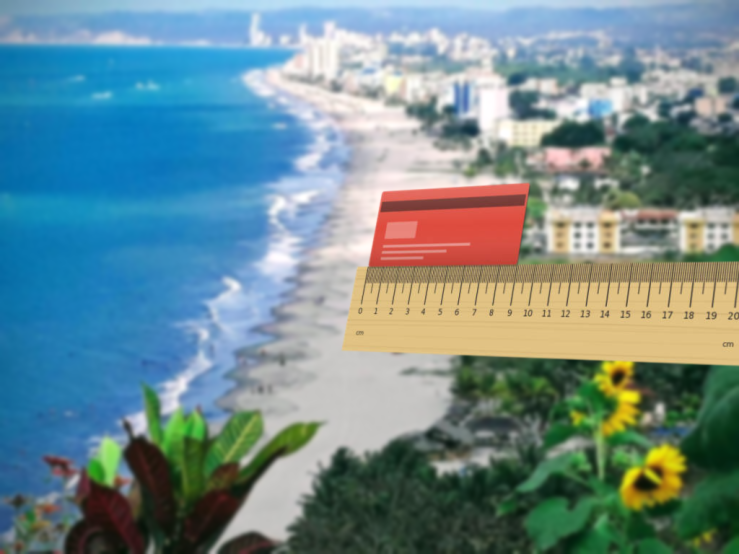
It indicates 9 cm
